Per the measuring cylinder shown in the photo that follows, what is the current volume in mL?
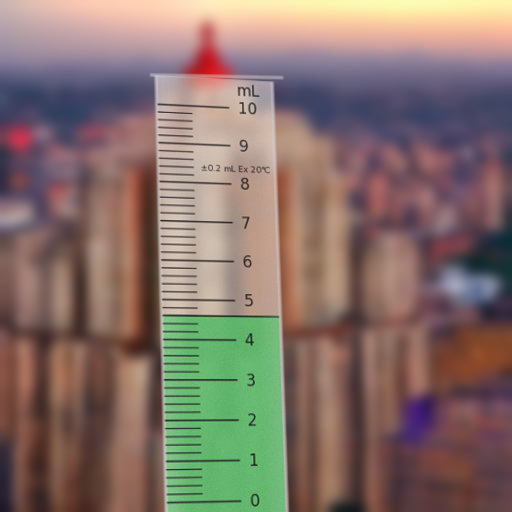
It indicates 4.6 mL
